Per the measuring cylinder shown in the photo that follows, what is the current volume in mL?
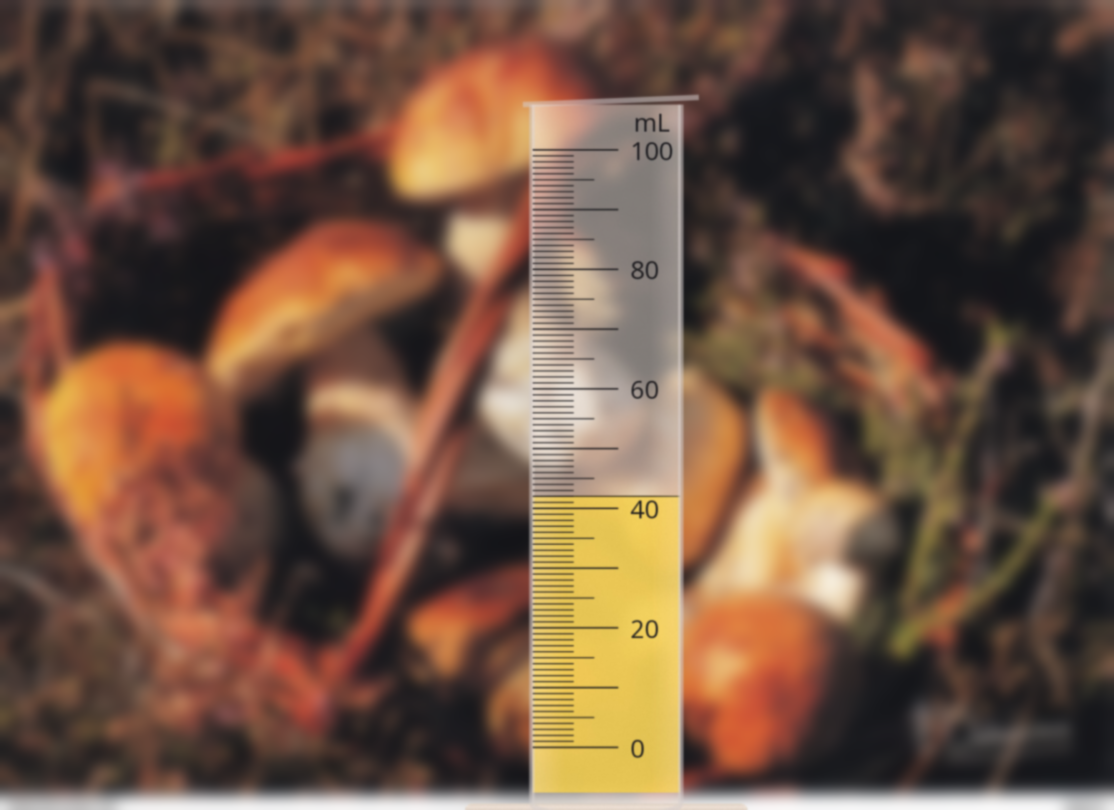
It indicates 42 mL
